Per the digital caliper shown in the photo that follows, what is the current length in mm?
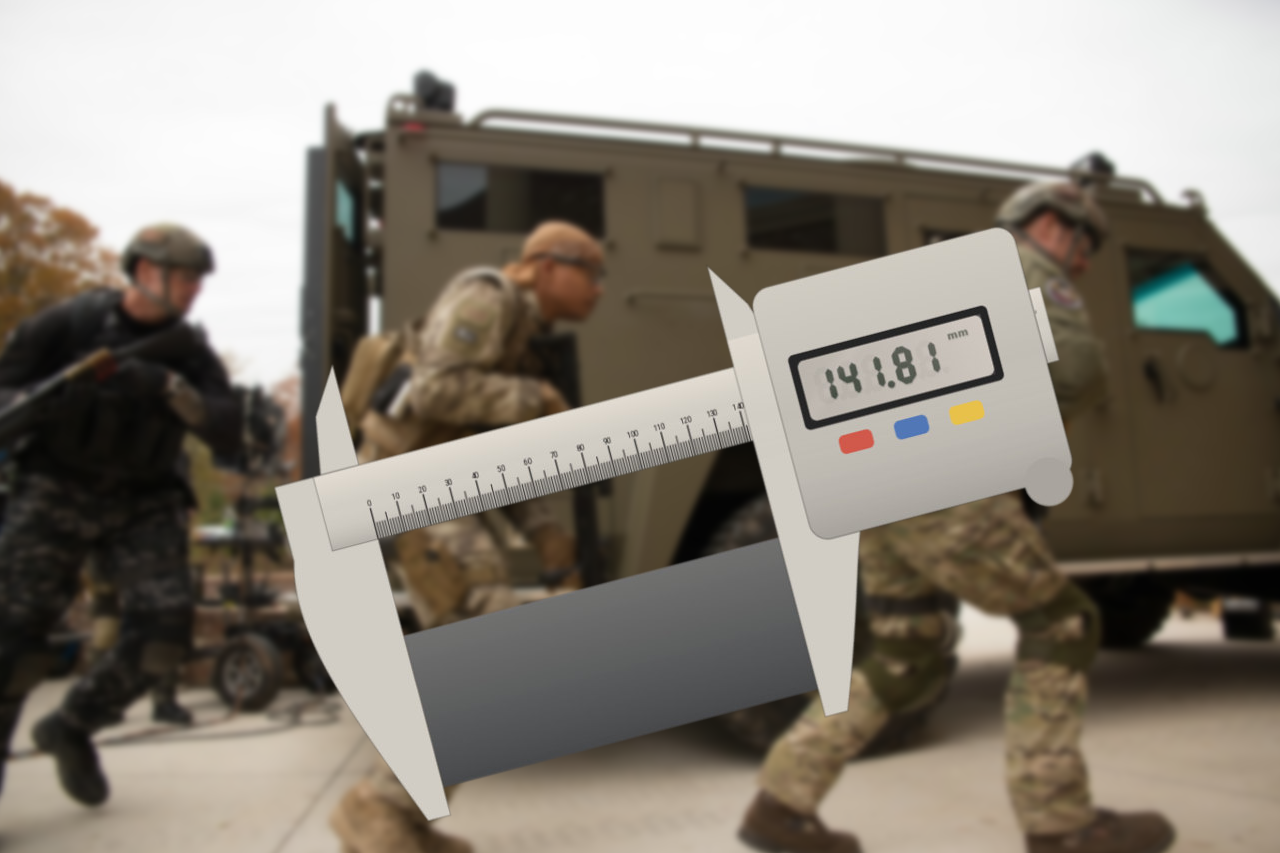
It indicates 141.81 mm
